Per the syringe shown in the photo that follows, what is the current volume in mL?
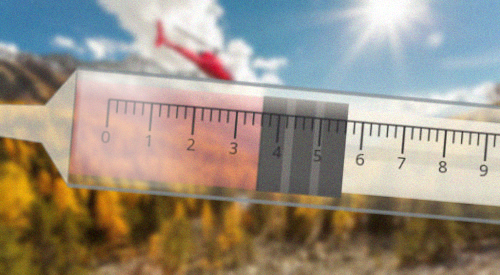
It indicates 3.6 mL
